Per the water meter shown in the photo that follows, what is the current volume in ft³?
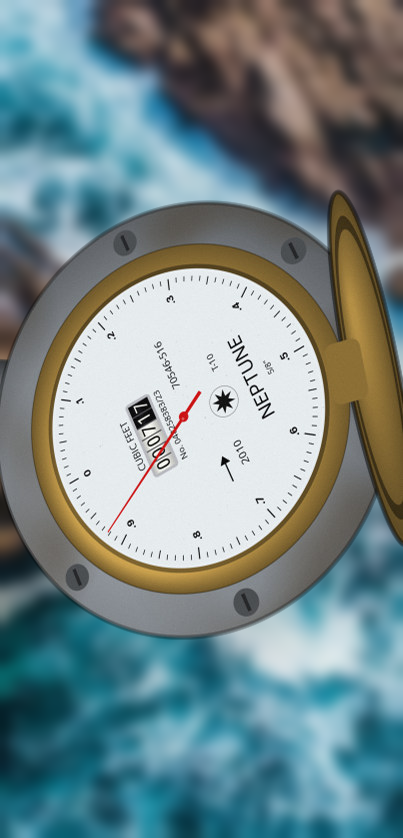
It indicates 716.92 ft³
